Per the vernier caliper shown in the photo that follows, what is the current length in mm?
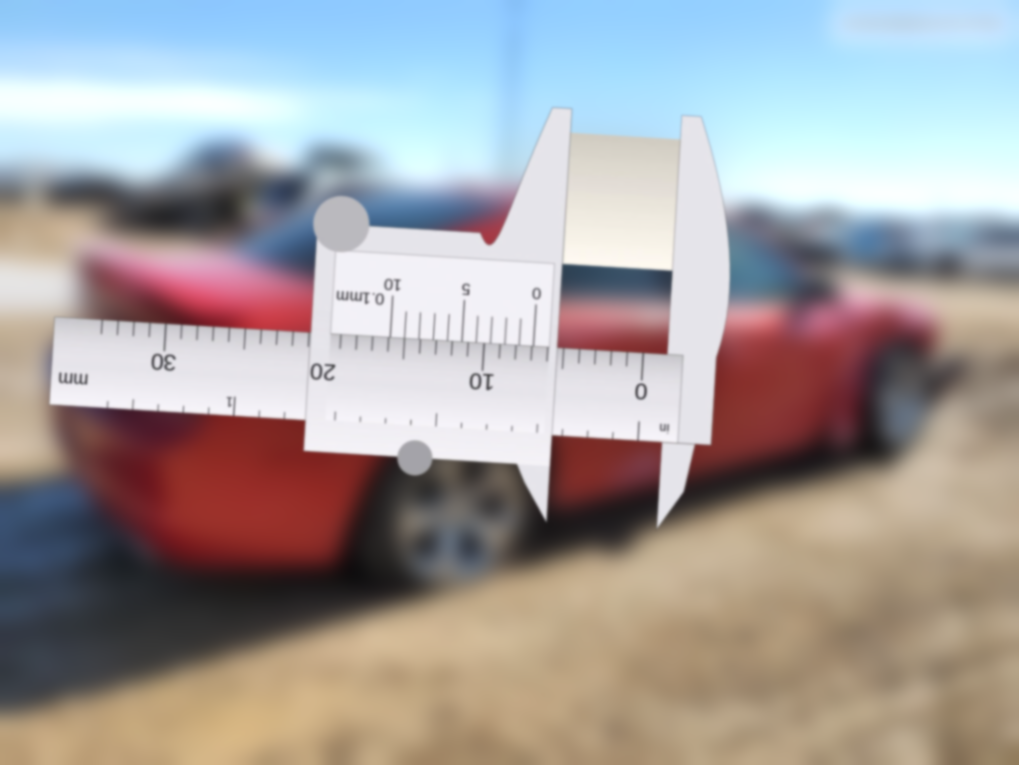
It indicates 6.9 mm
